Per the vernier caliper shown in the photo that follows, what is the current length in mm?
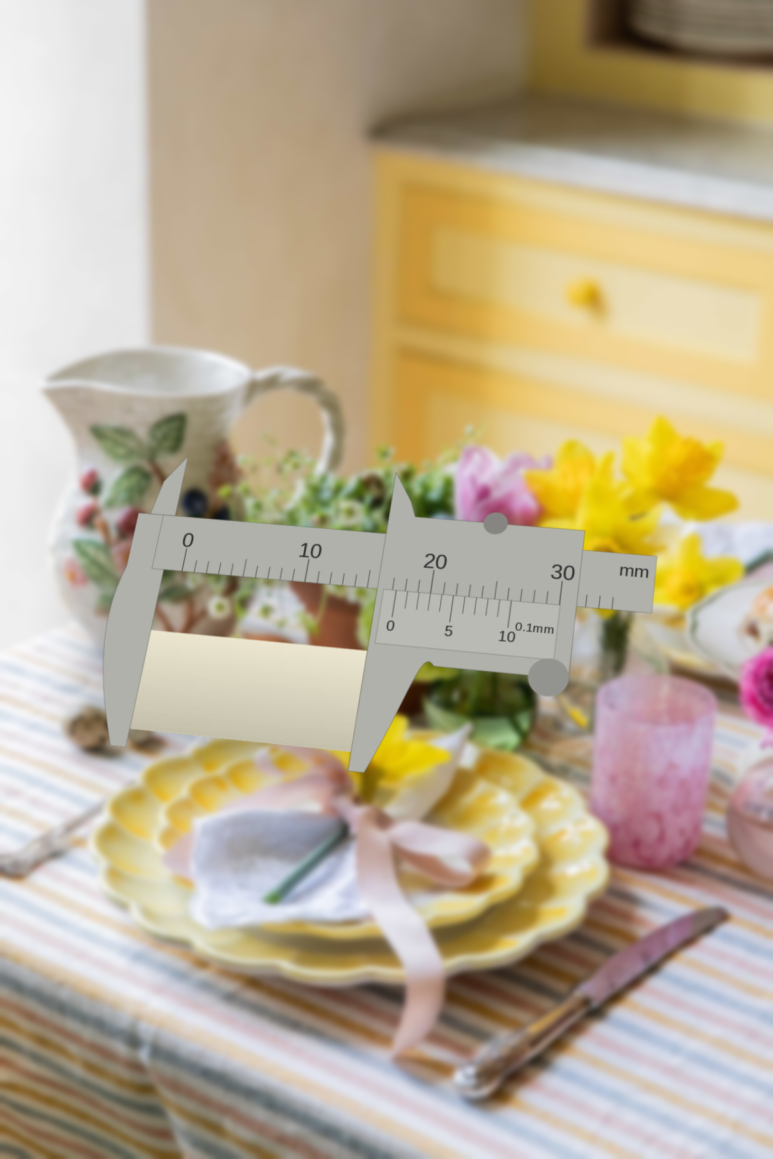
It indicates 17.3 mm
